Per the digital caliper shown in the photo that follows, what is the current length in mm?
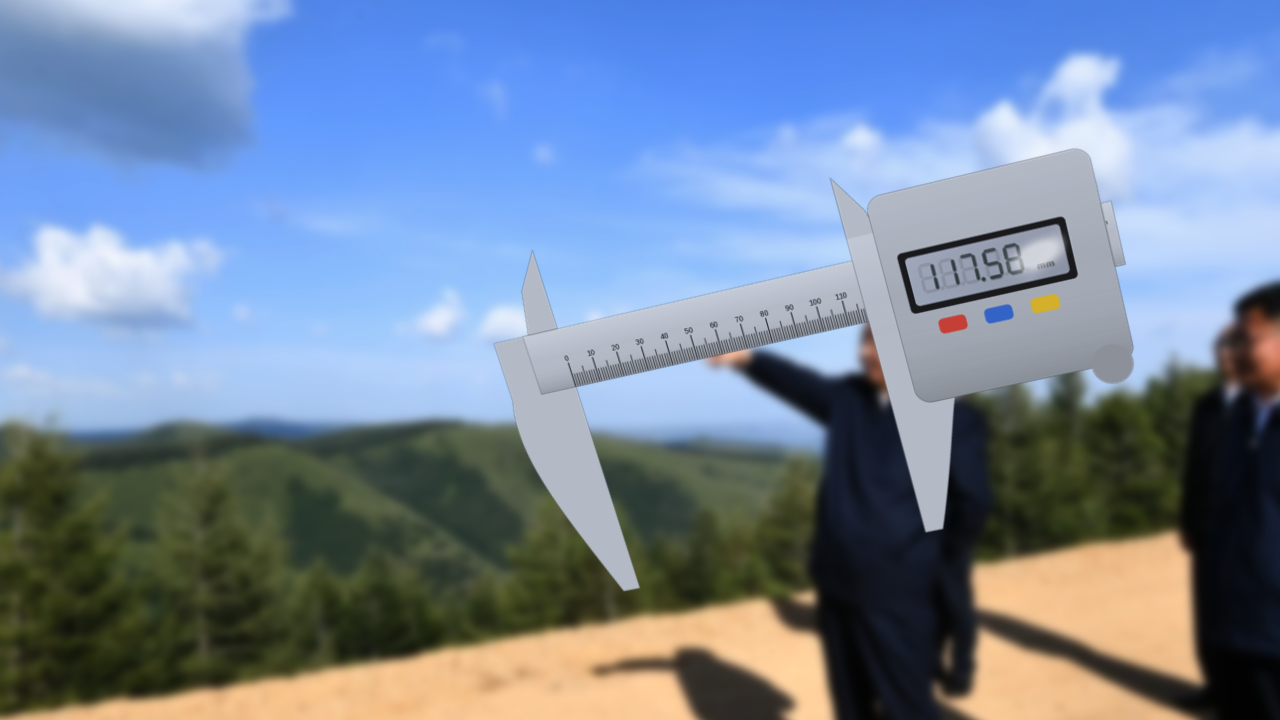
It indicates 117.58 mm
